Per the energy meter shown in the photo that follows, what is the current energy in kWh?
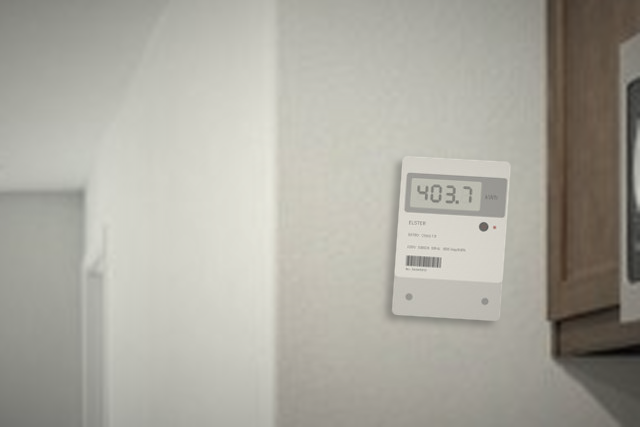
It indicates 403.7 kWh
